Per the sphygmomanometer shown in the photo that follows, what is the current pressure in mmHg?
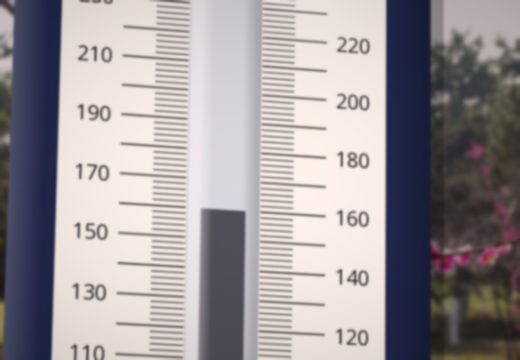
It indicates 160 mmHg
